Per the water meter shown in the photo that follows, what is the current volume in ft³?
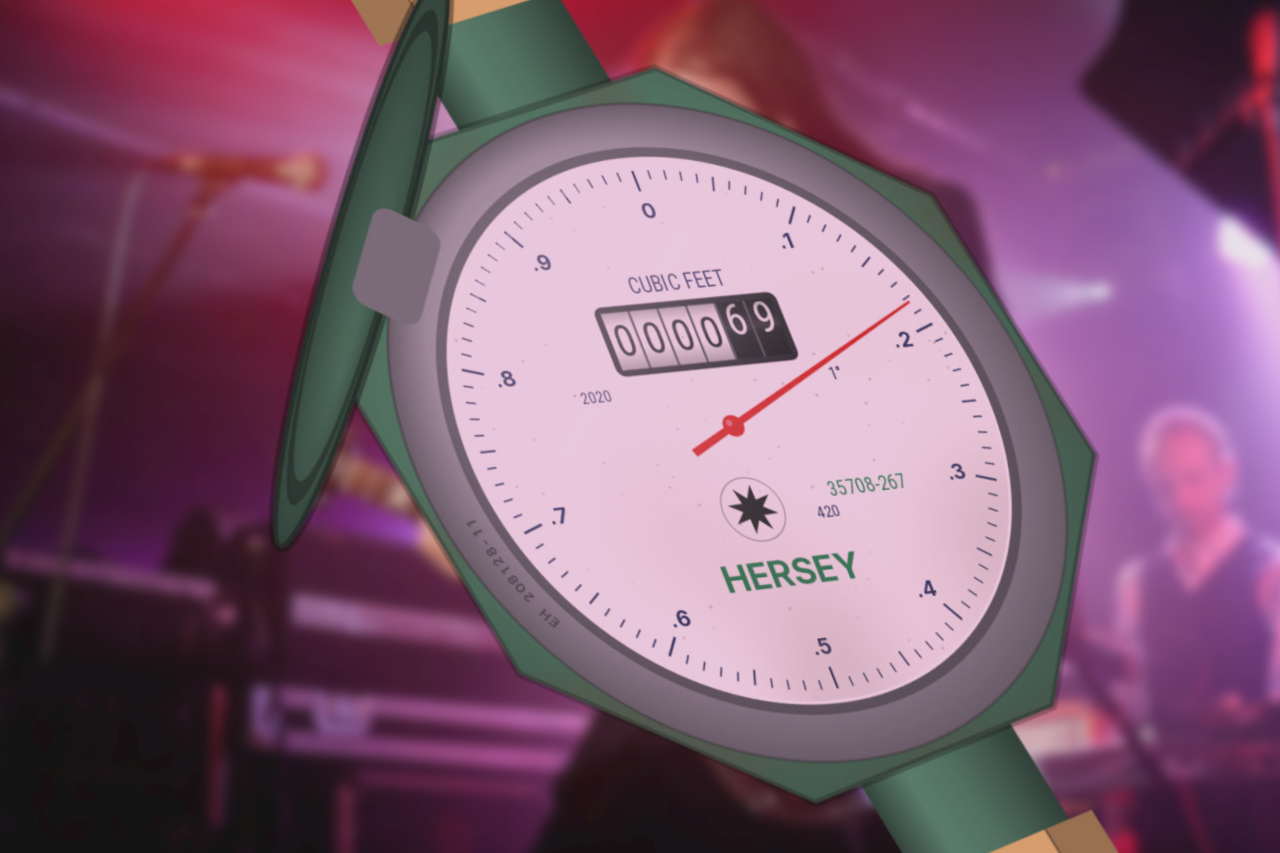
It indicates 69.18 ft³
